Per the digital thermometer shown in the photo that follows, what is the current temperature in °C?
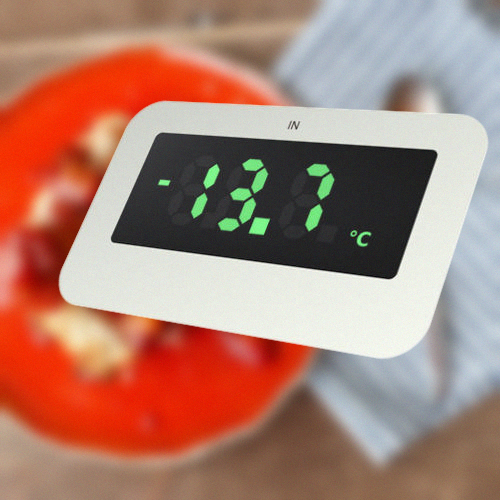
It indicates -13.7 °C
